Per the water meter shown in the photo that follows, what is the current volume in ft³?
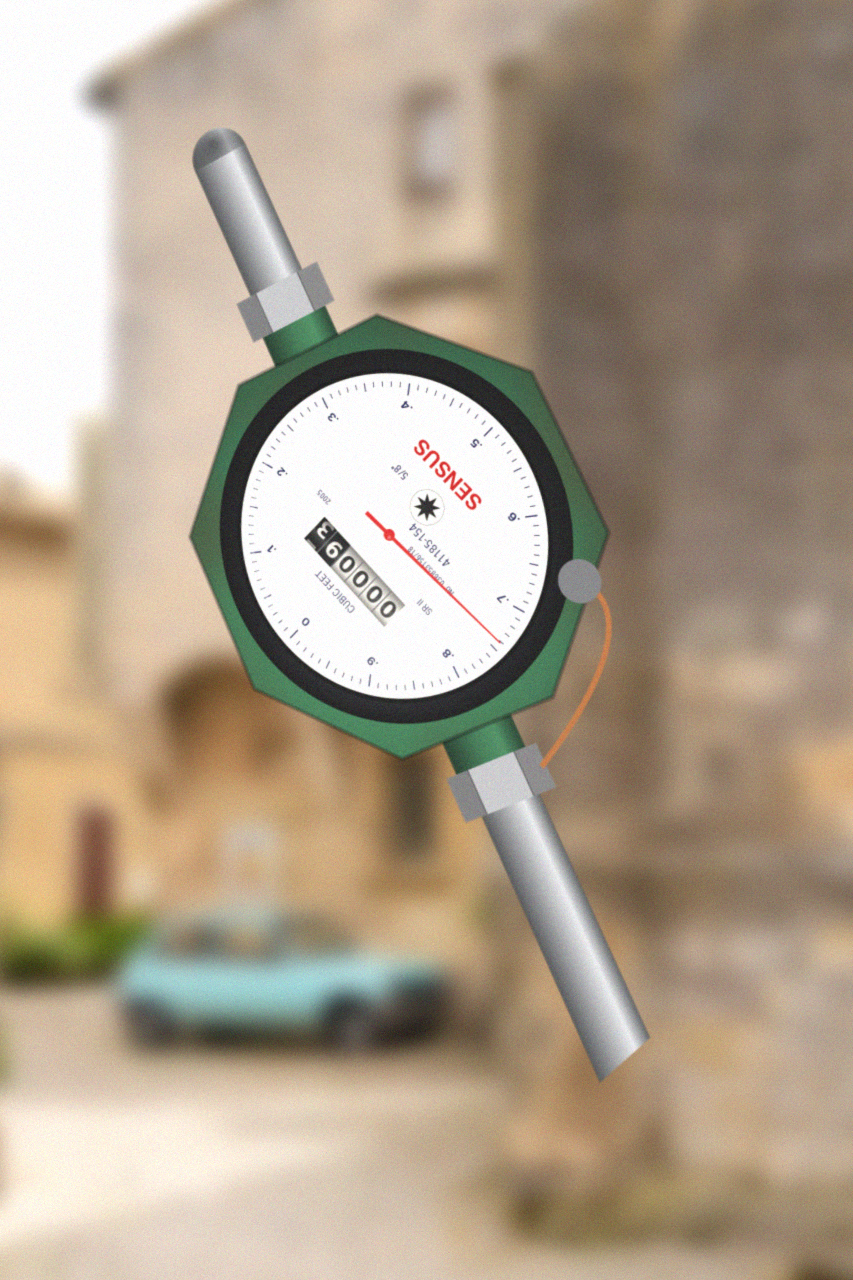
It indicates 92.74 ft³
